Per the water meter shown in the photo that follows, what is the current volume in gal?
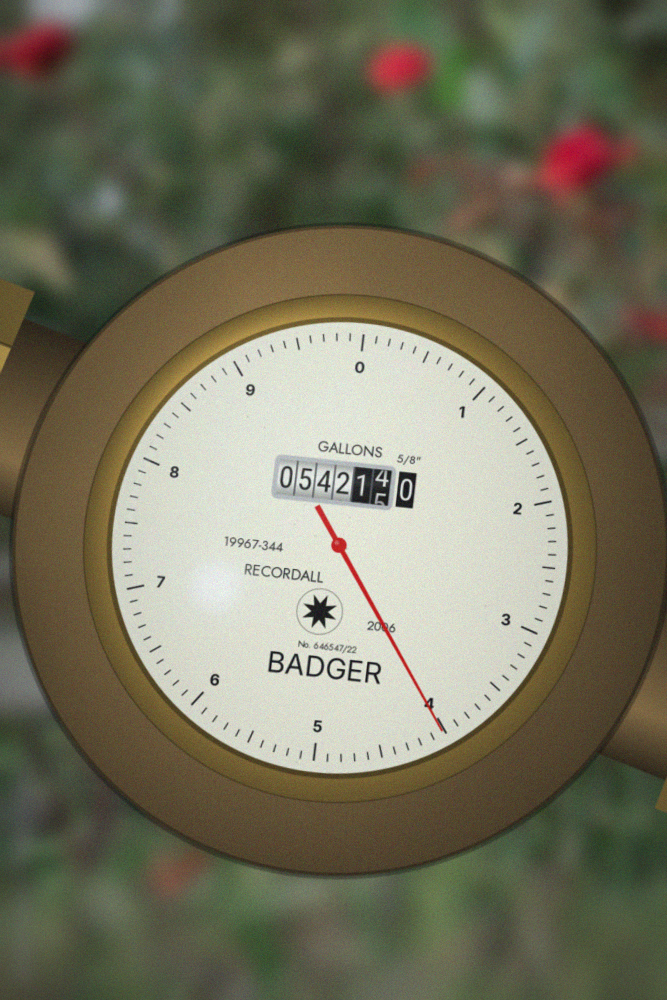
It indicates 542144.0 gal
